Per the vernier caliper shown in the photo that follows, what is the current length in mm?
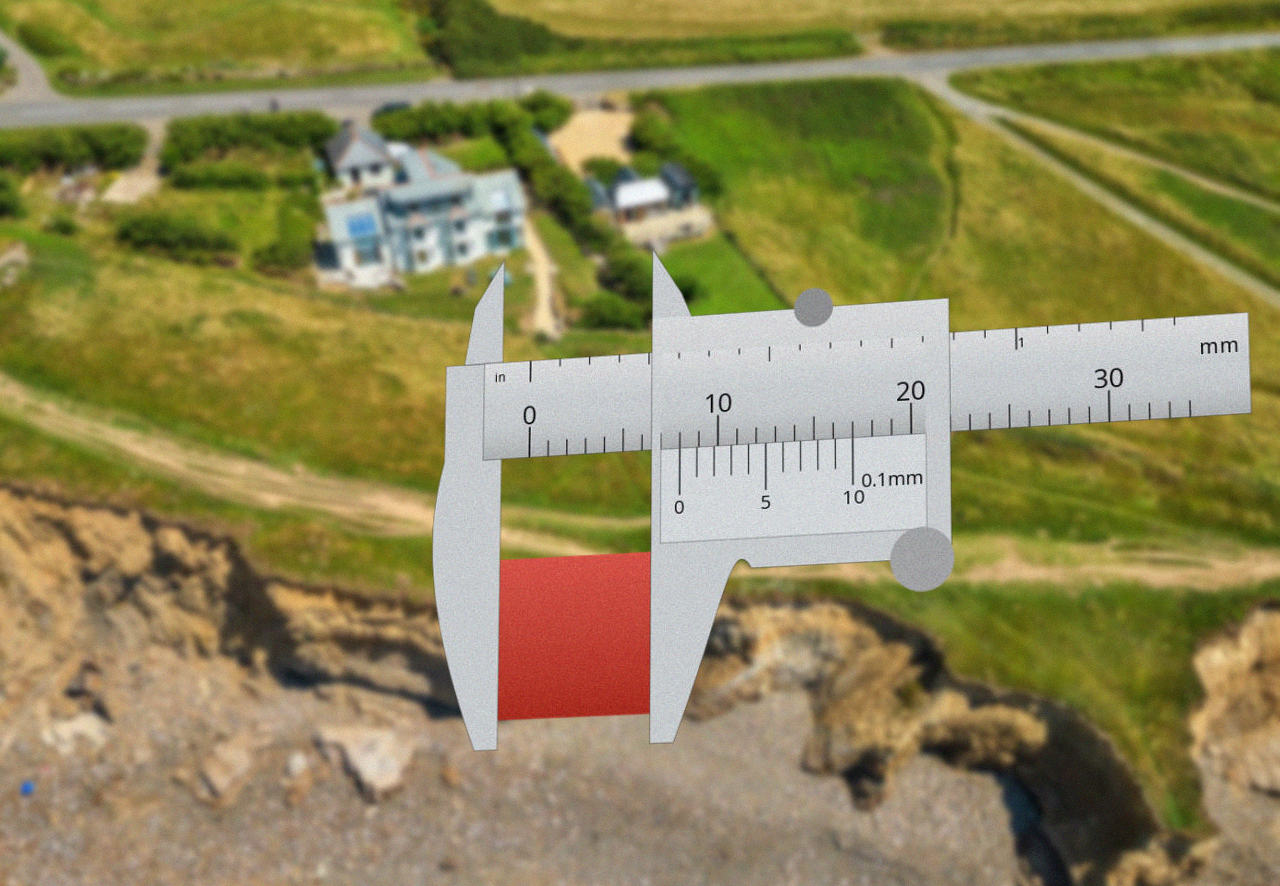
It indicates 8.0 mm
